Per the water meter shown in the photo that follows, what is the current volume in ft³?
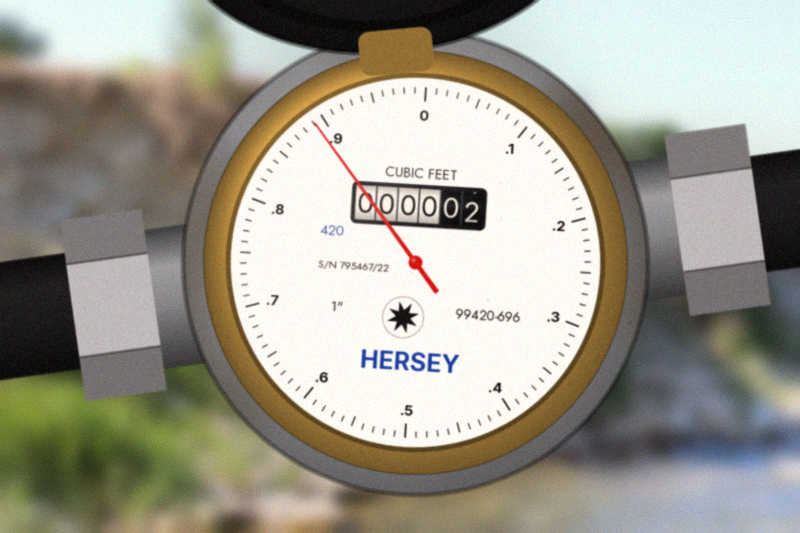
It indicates 1.89 ft³
